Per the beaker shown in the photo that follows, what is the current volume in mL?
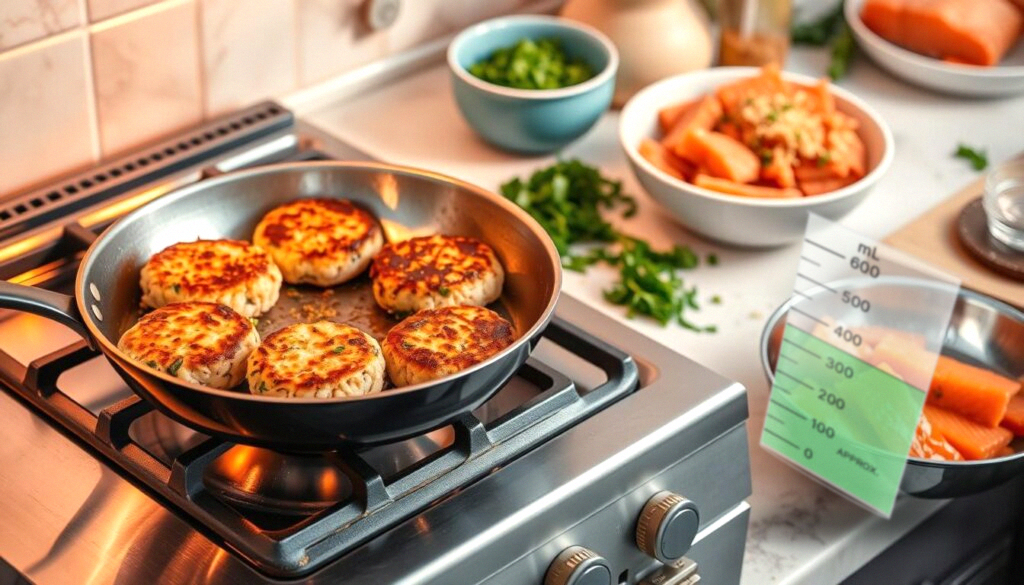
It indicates 350 mL
